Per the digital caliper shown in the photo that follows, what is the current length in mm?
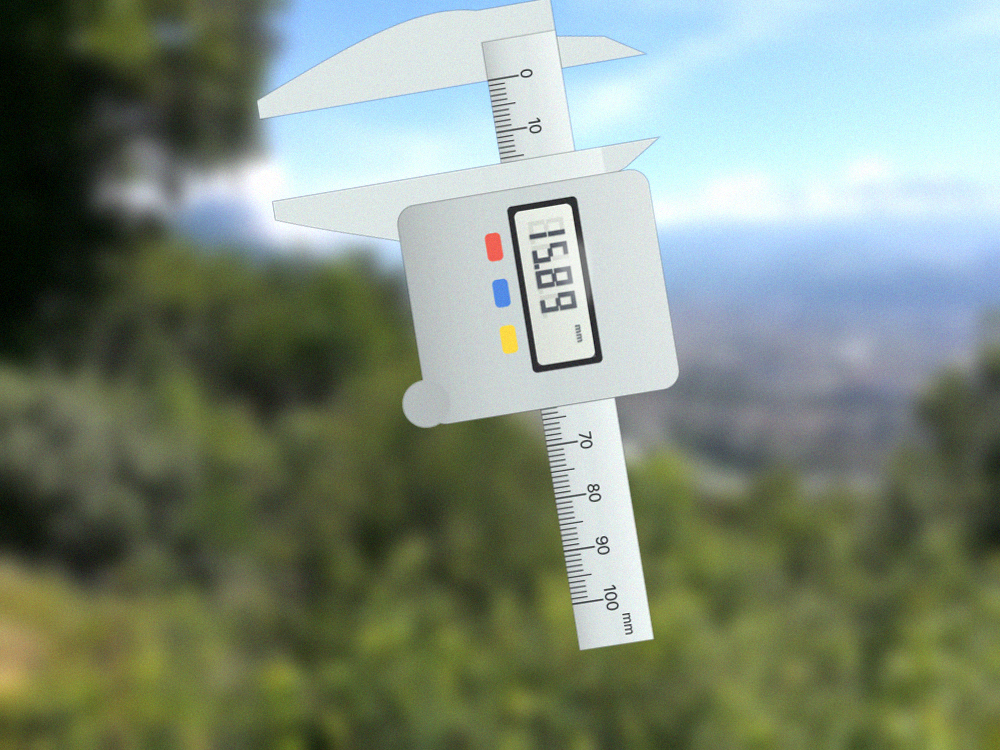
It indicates 15.89 mm
